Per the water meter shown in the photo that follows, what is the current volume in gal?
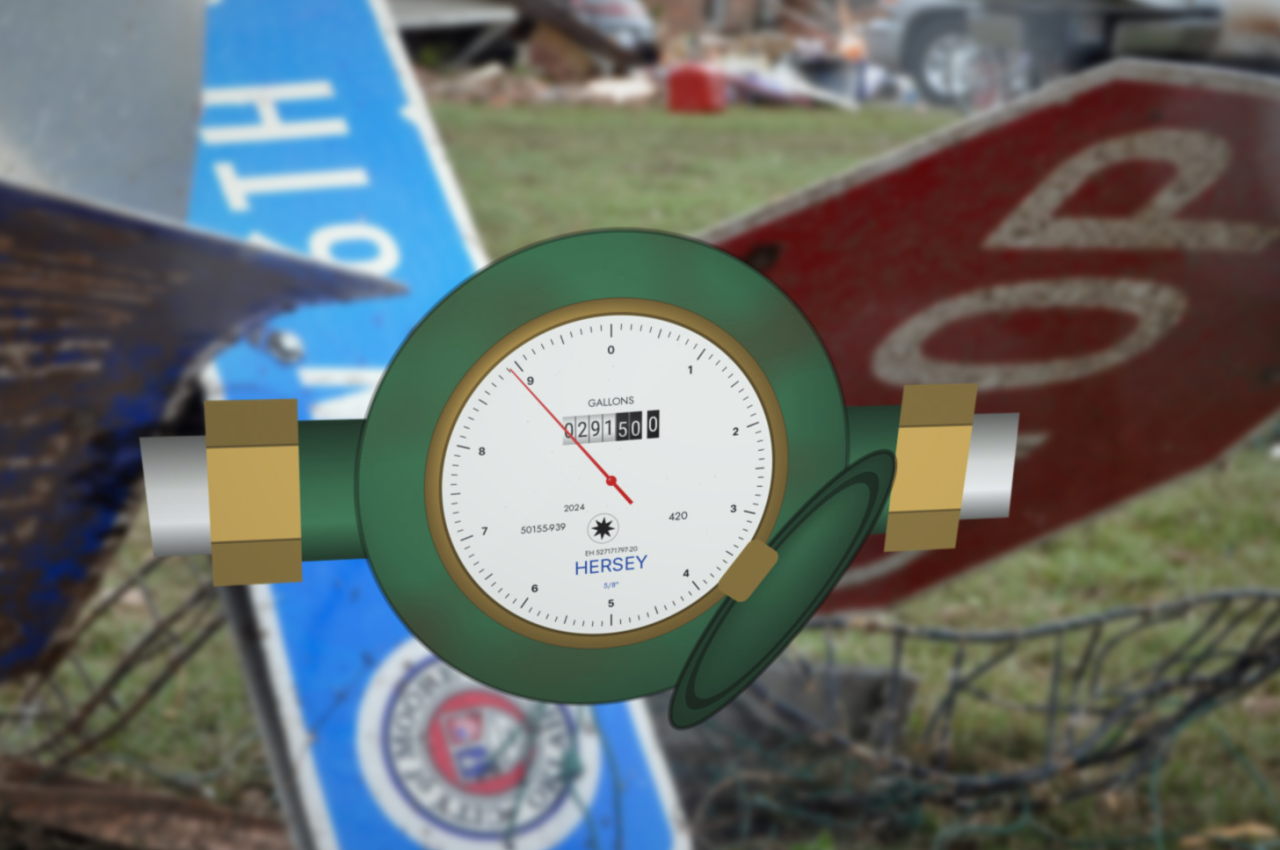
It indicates 291498.9 gal
